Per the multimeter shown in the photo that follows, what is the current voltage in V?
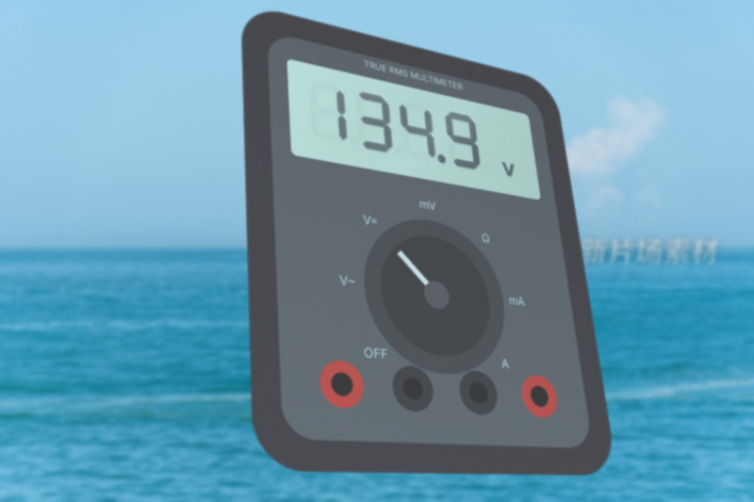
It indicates 134.9 V
